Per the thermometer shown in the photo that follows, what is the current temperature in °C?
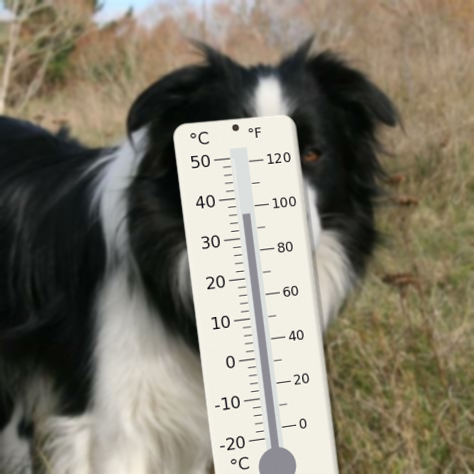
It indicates 36 °C
